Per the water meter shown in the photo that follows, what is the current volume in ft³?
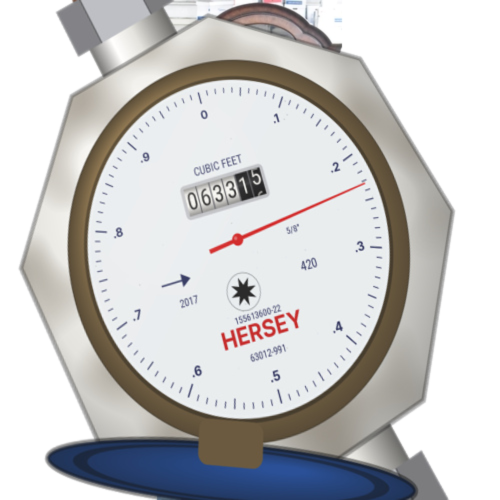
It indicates 63315.23 ft³
